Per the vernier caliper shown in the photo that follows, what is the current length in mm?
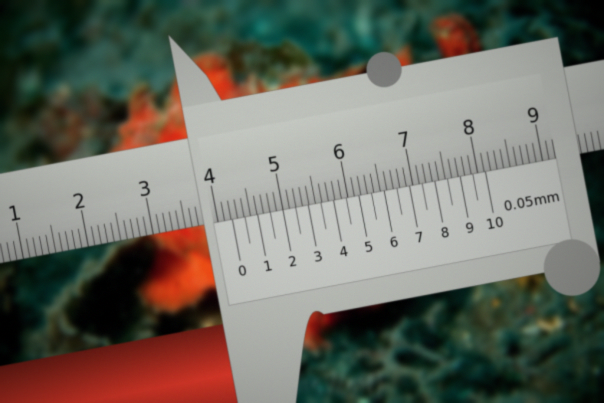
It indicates 42.2 mm
